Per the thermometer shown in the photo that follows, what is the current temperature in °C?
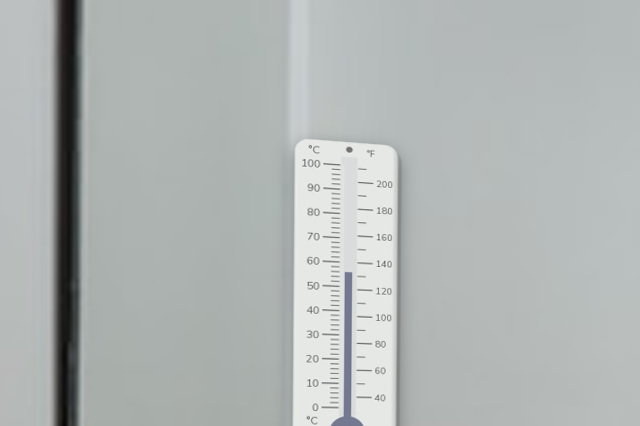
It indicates 56 °C
